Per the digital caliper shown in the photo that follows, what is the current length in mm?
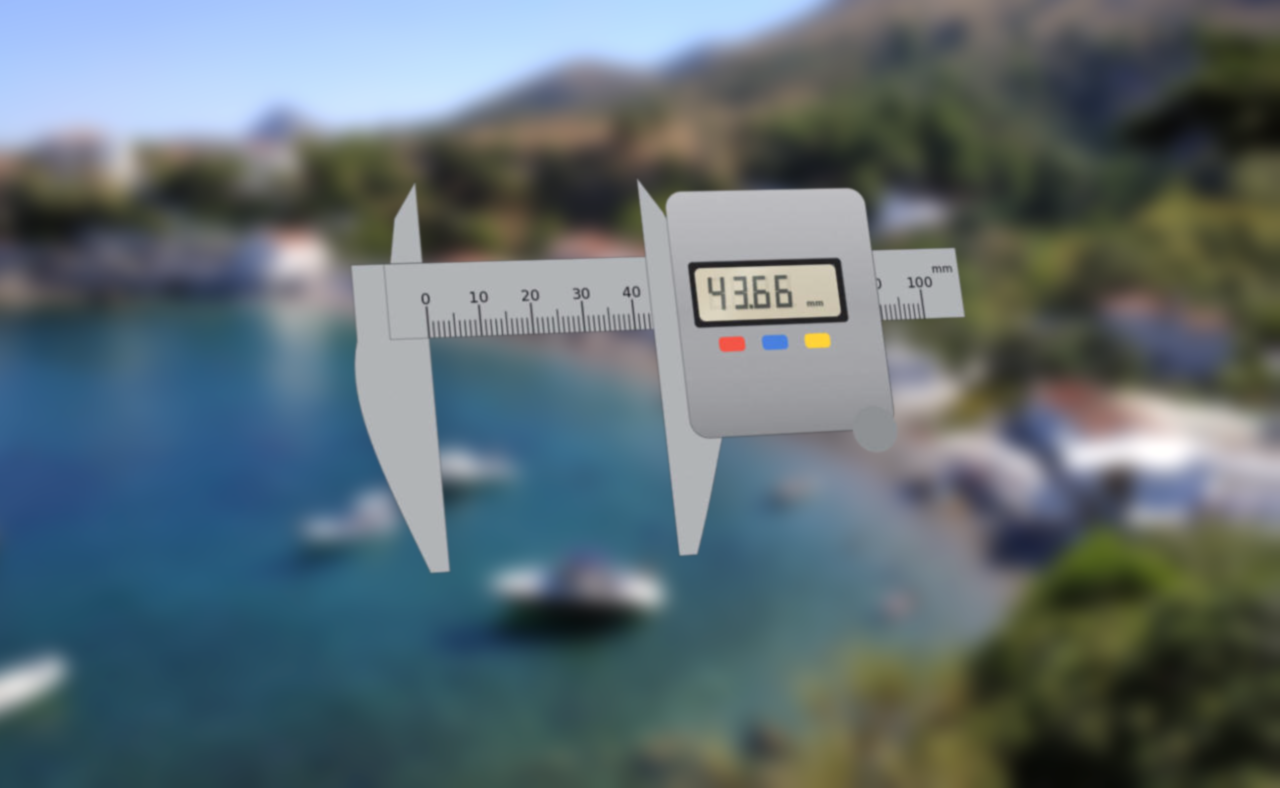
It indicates 43.66 mm
